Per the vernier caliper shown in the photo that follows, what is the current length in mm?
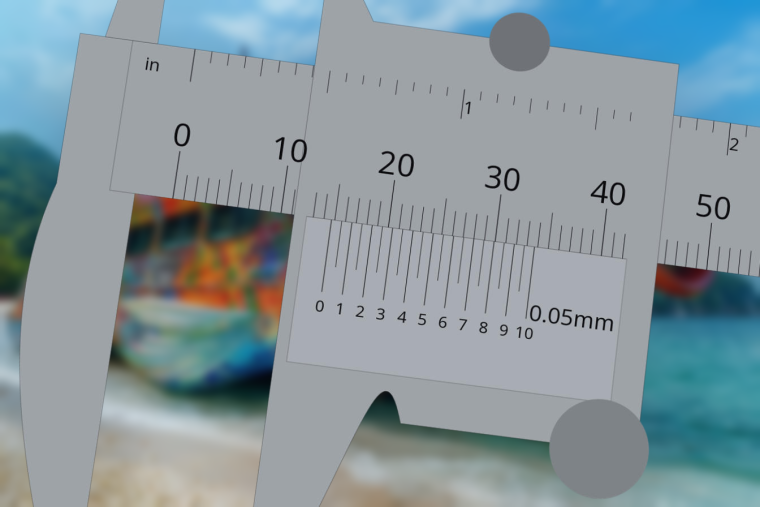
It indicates 14.7 mm
